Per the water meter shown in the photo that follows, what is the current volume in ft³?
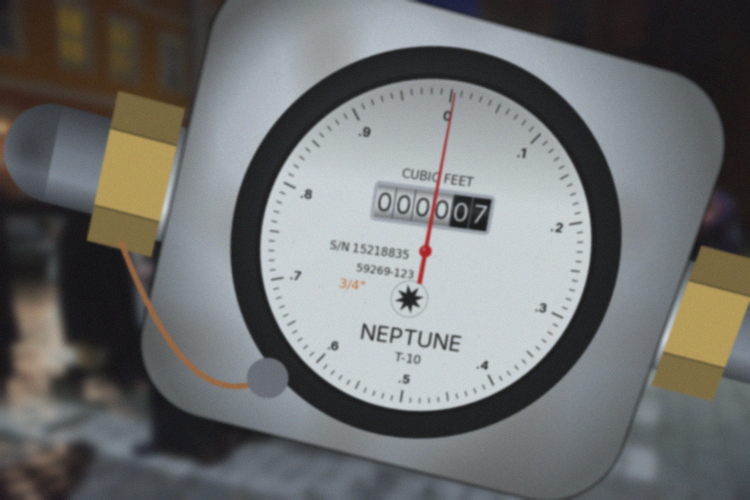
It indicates 7.00 ft³
